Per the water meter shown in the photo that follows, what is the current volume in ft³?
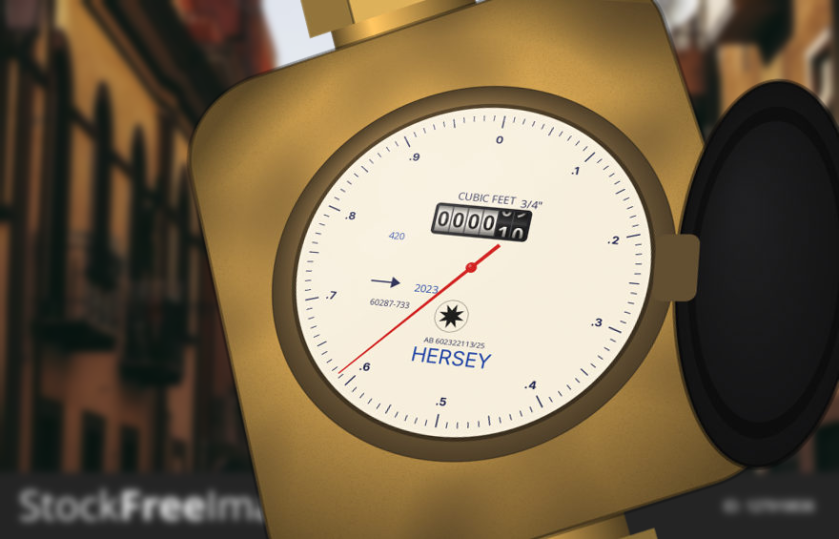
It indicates 9.61 ft³
